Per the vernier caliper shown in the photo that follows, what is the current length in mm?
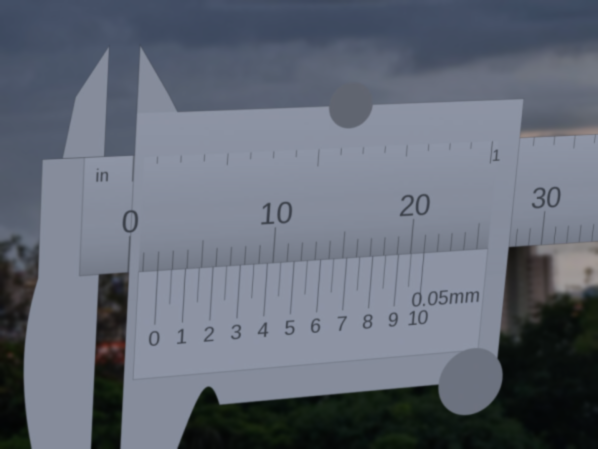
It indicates 2.0 mm
